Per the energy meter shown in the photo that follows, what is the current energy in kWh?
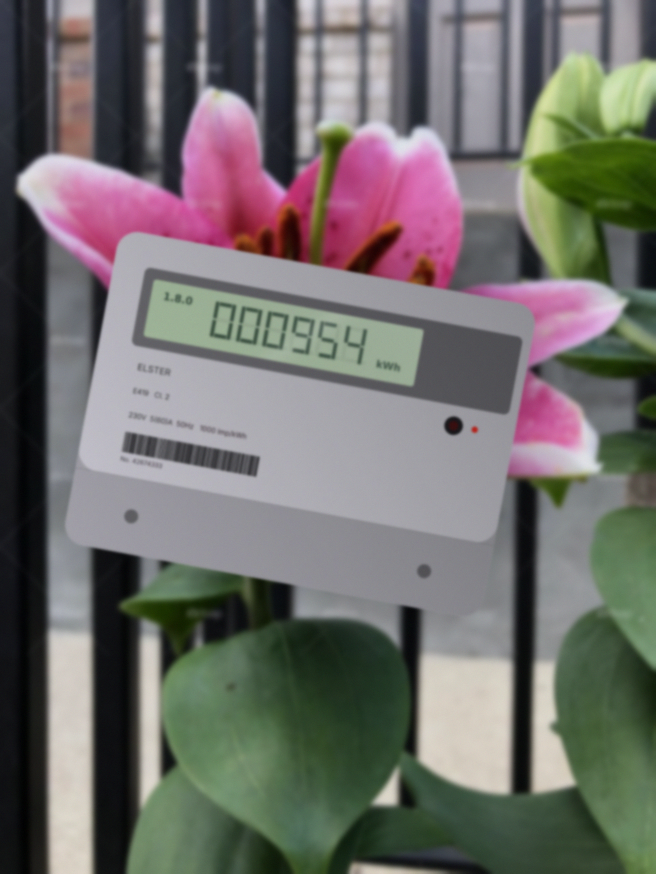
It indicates 954 kWh
